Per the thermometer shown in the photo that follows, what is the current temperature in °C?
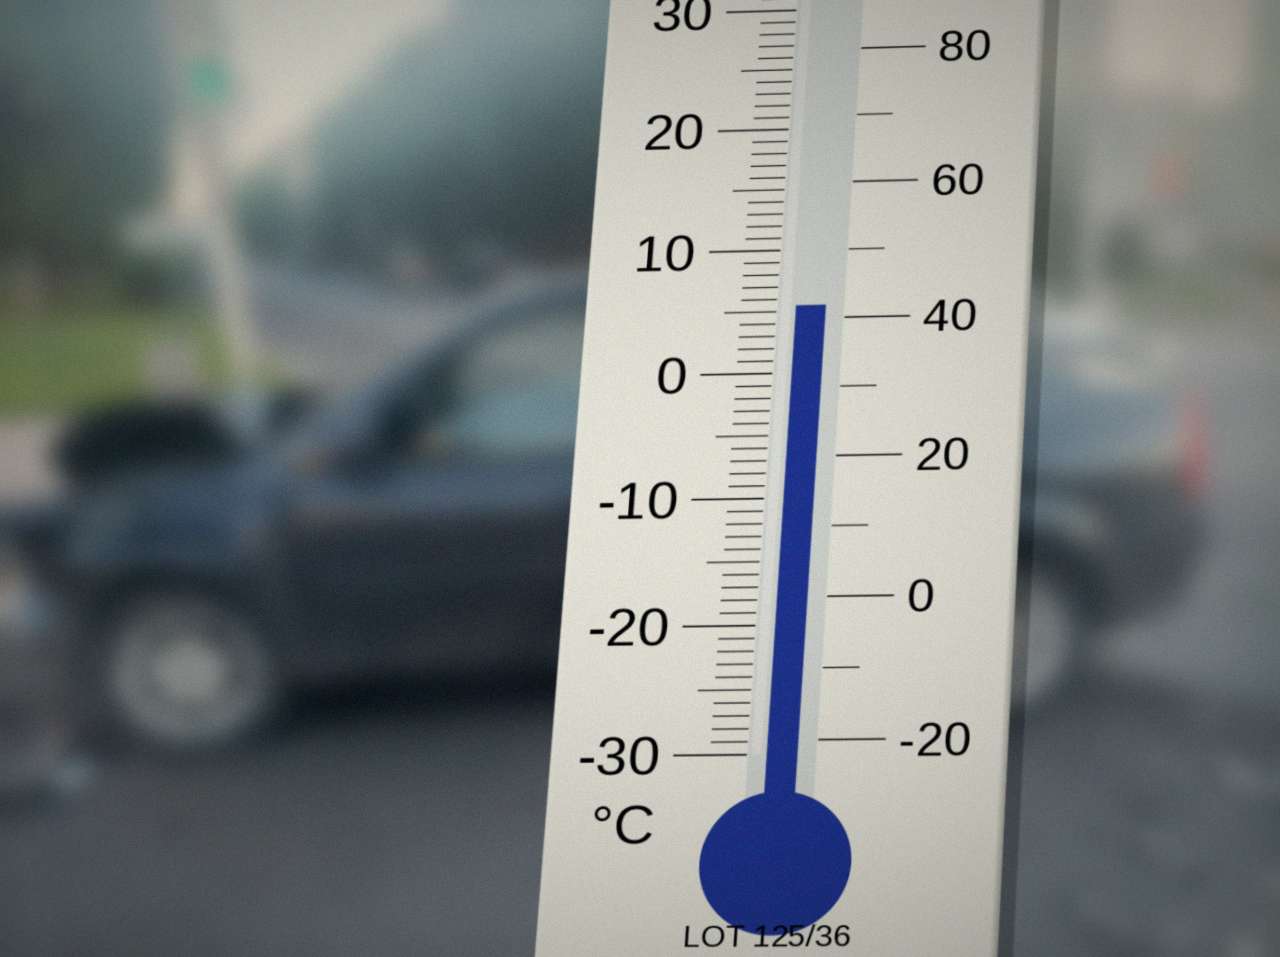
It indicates 5.5 °C
